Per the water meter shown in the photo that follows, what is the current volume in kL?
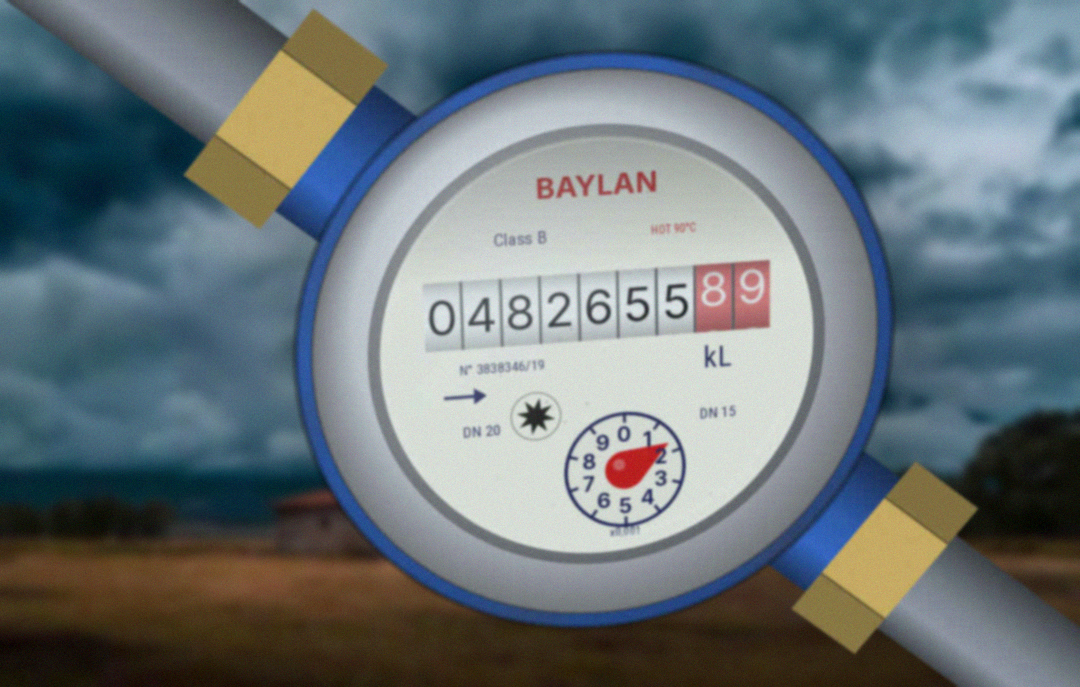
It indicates 482655.891 kL
